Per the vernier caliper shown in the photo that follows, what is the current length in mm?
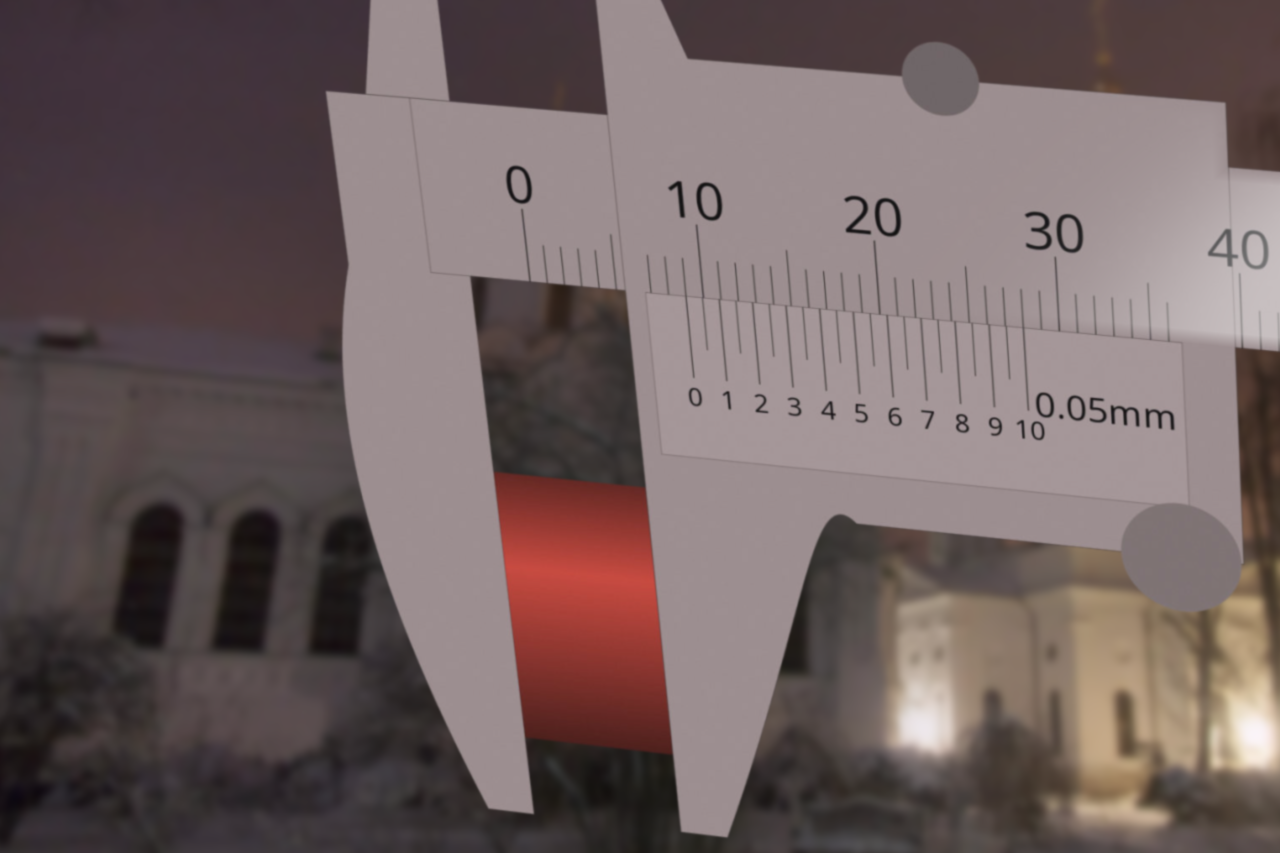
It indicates 9.0 mm
